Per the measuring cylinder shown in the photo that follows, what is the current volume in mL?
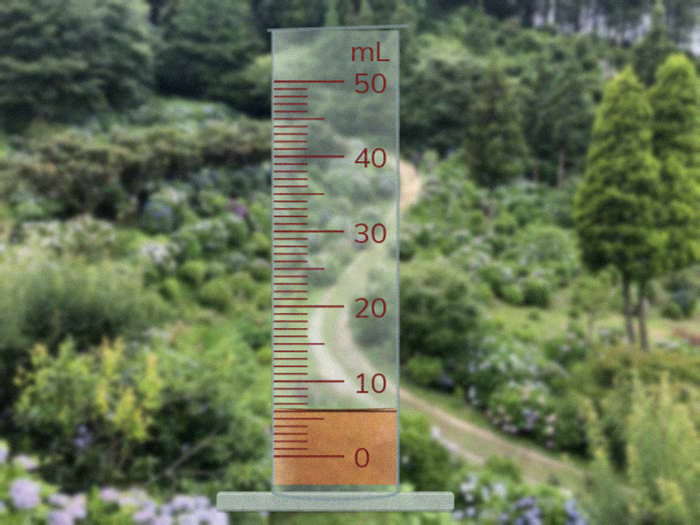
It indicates 6 mL
